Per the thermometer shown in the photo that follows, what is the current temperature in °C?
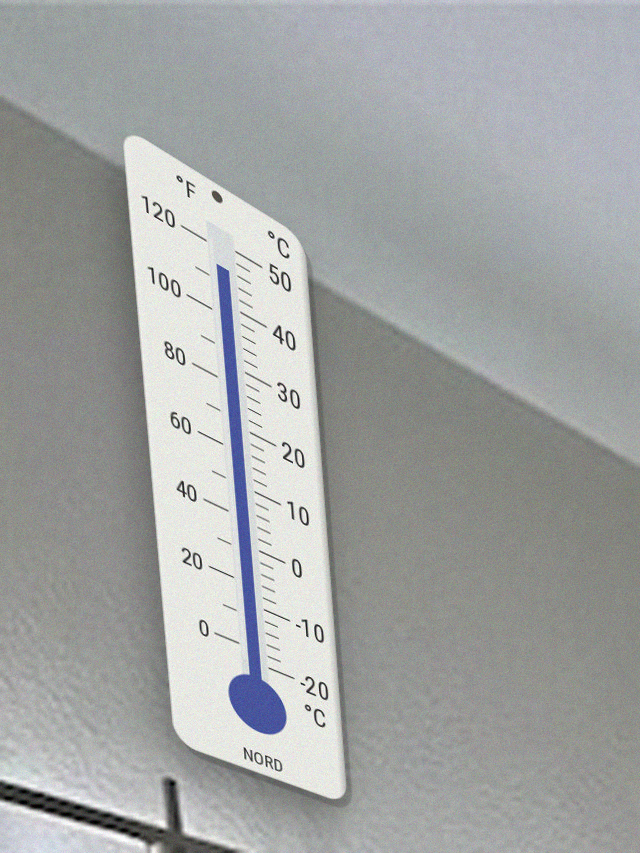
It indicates 46 °C
